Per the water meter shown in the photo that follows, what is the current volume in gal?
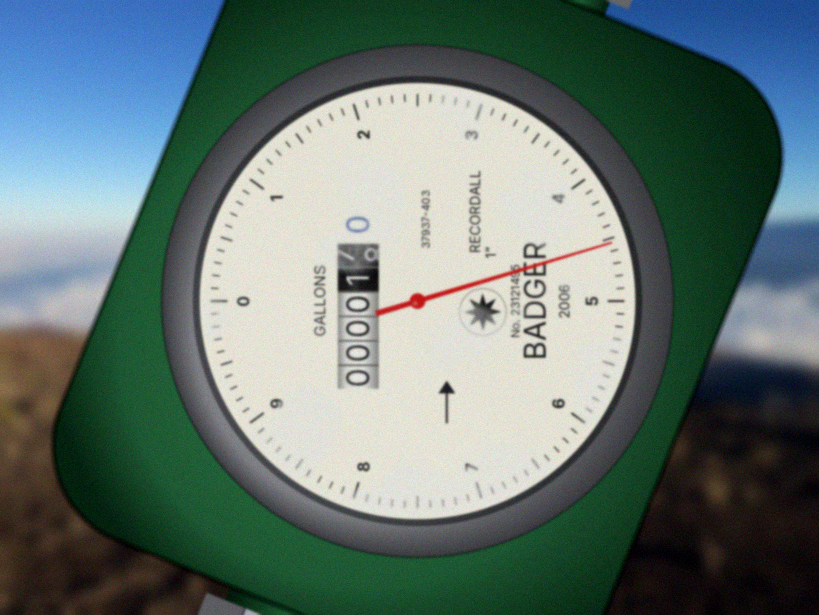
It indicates 174.5 gal
